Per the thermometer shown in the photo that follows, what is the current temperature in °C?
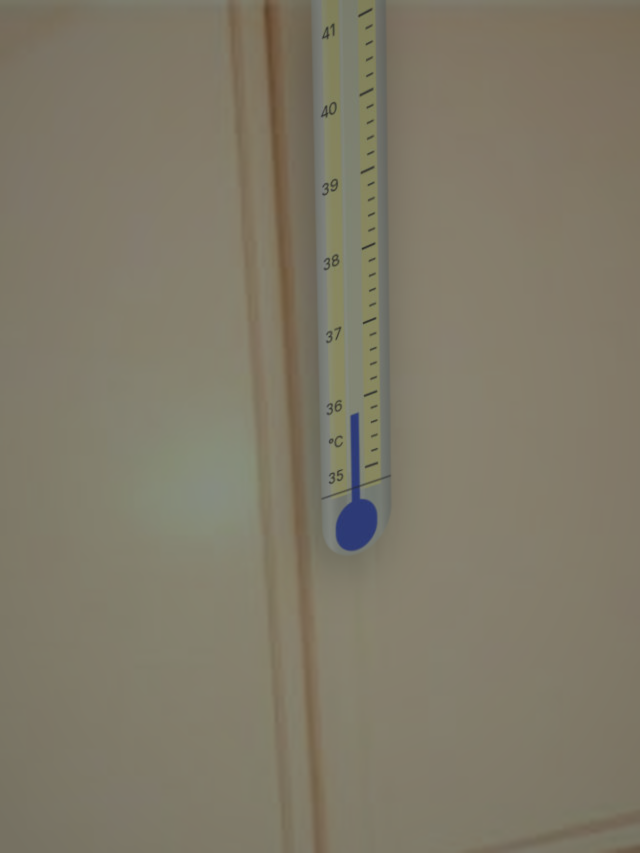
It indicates 35.8 °C
